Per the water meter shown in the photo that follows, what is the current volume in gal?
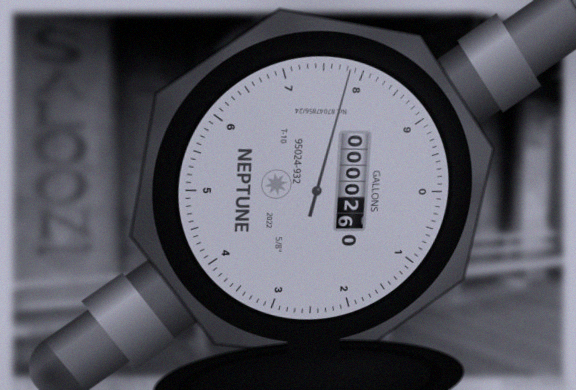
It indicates 257.8 gal
